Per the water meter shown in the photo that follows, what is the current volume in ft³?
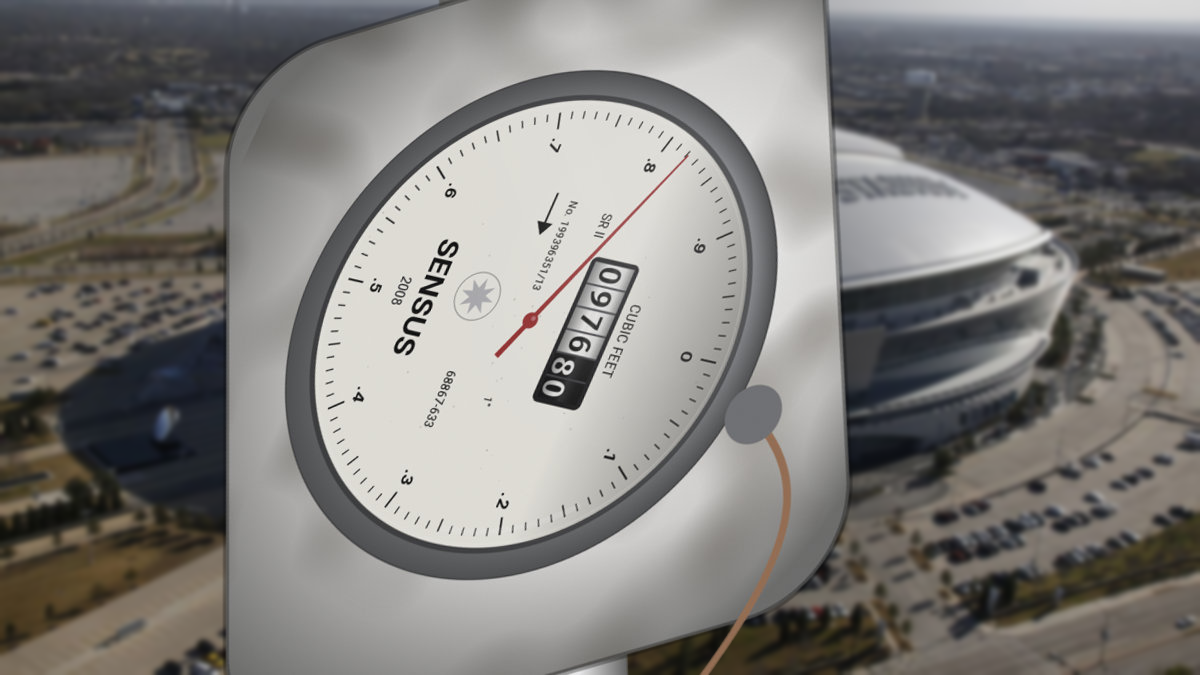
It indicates 97679.82 ft³
